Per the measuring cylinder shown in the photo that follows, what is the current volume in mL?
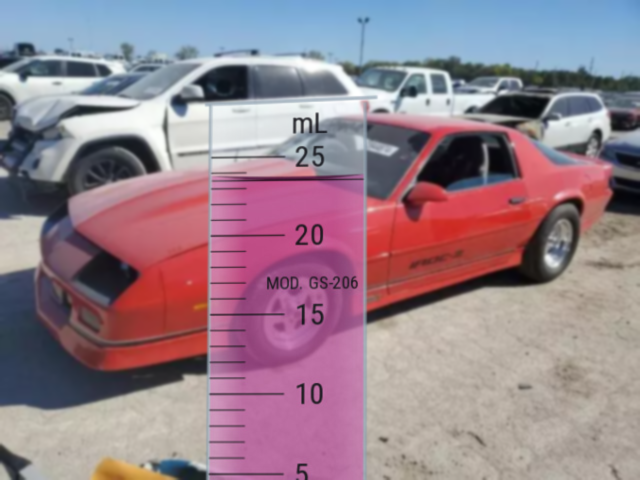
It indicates 23.5 mL
